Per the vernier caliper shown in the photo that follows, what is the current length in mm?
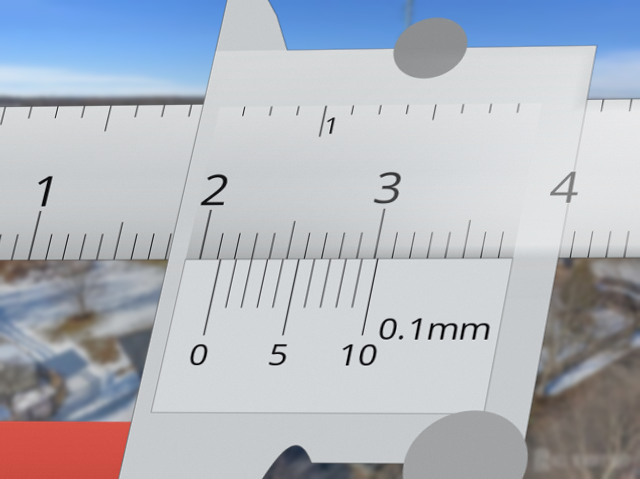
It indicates 21.2 mm
